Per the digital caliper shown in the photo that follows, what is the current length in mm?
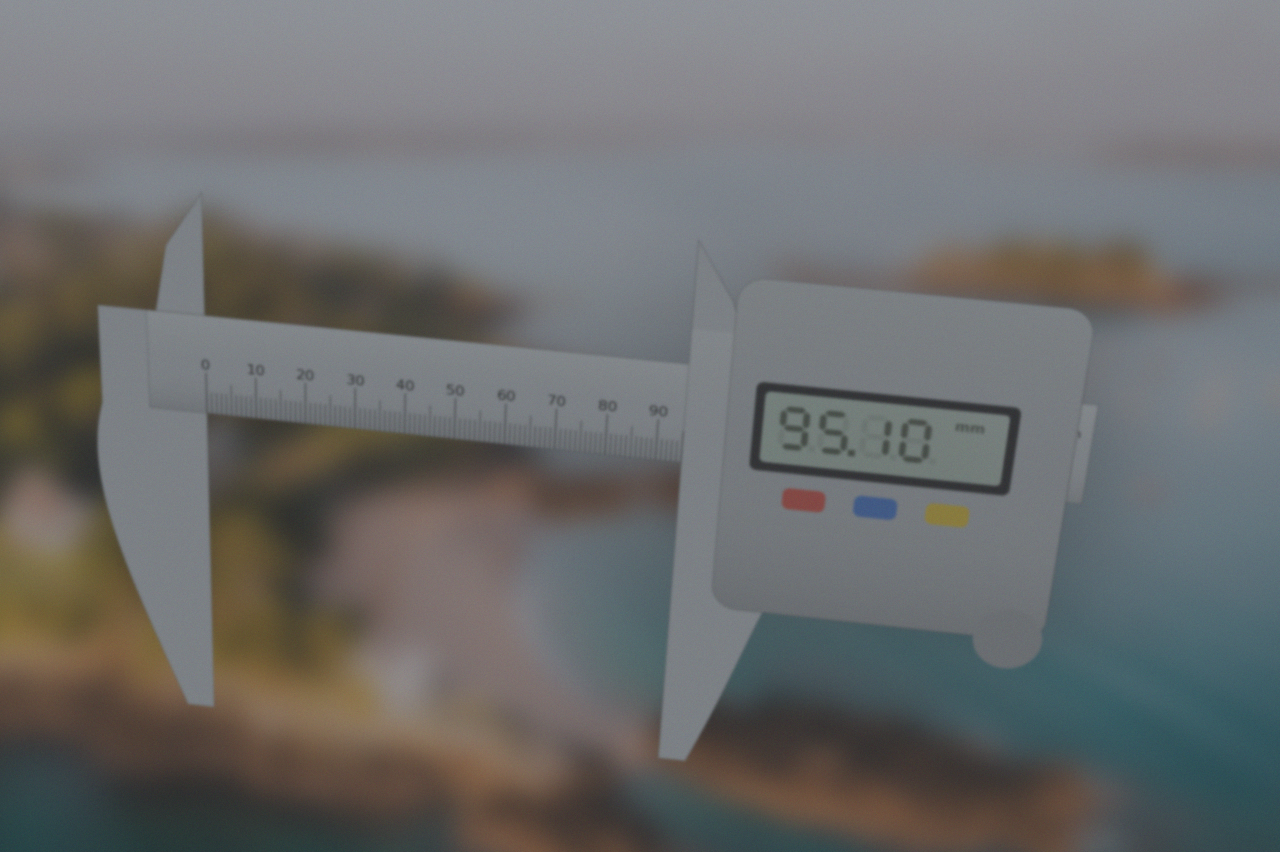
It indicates 95.10 mm
